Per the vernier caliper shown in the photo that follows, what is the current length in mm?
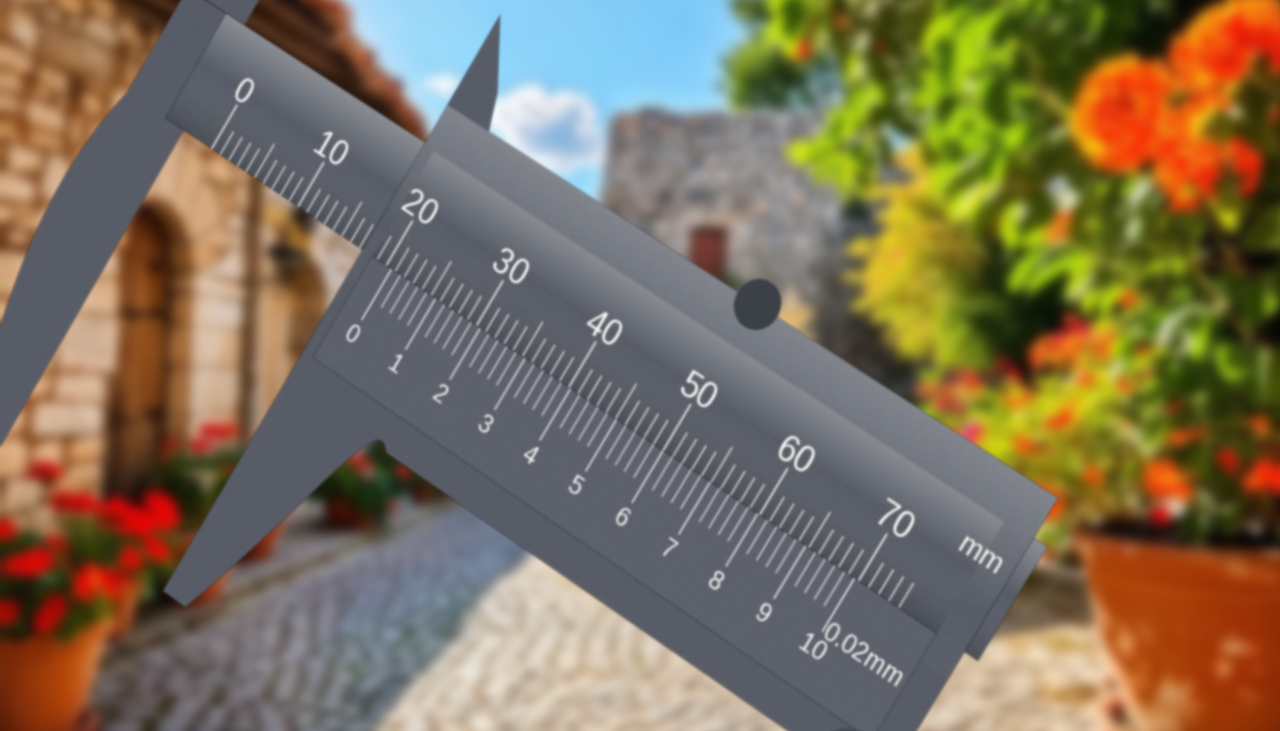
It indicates 20.6 mm
